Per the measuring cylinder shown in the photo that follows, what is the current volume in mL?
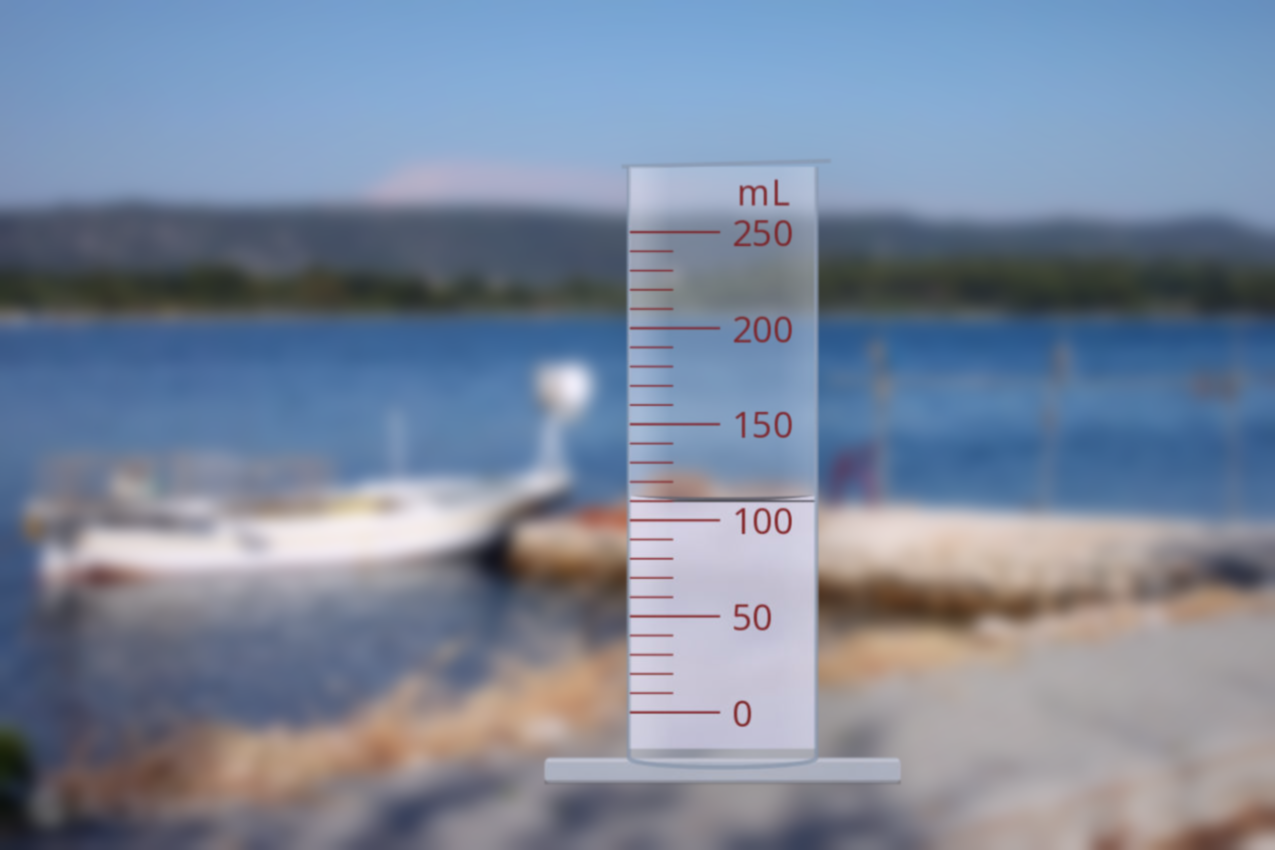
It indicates 110 mL
